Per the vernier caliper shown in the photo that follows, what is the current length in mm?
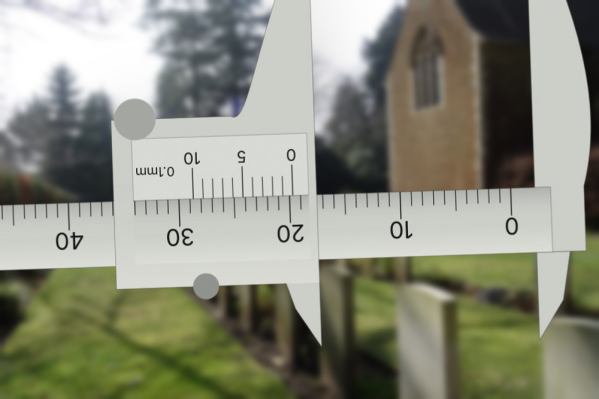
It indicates 19.7 mm
